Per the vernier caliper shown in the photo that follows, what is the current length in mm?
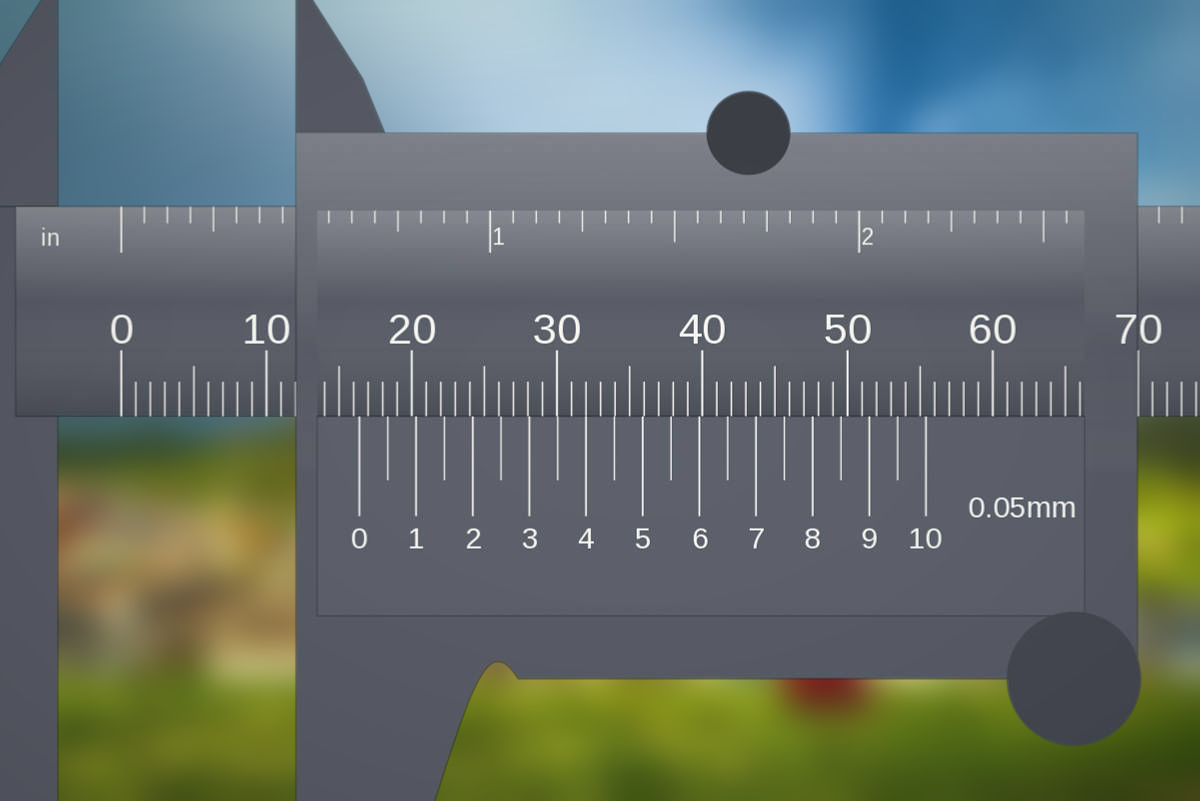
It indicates 16.4 mm
